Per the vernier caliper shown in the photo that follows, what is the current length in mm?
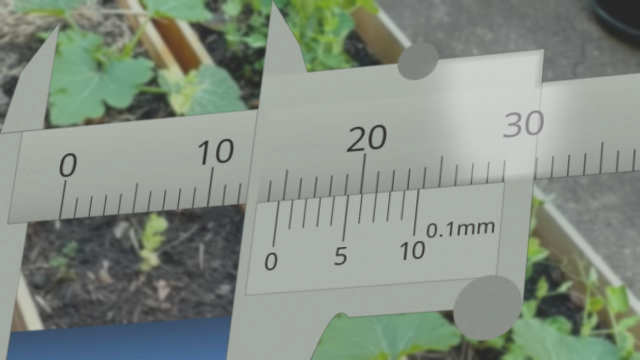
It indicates 14.7 mm
